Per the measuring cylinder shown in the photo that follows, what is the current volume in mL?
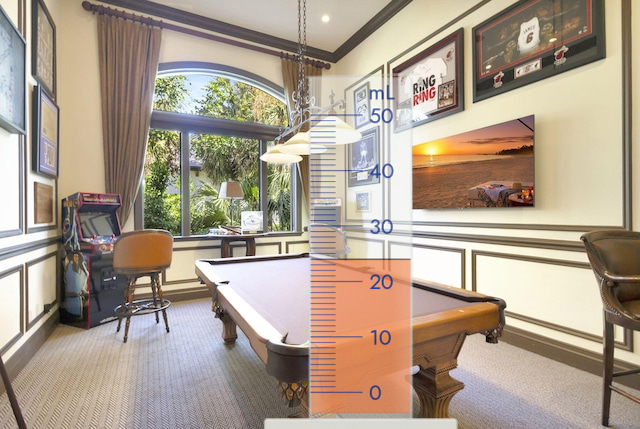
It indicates 24 mL
